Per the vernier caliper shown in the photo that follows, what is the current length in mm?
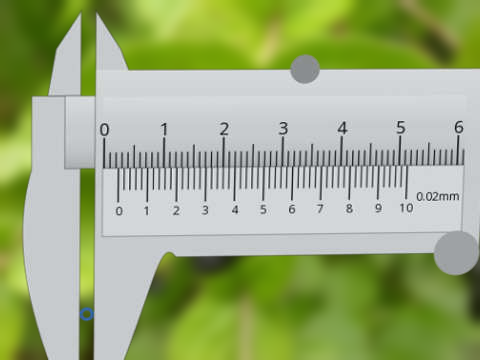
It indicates 2.4 mm
